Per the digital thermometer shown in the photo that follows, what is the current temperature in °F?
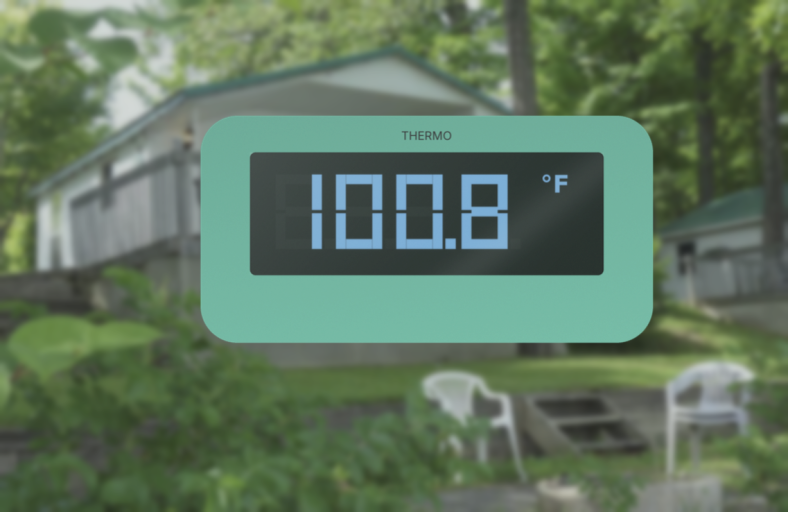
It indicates 100.8 °F
